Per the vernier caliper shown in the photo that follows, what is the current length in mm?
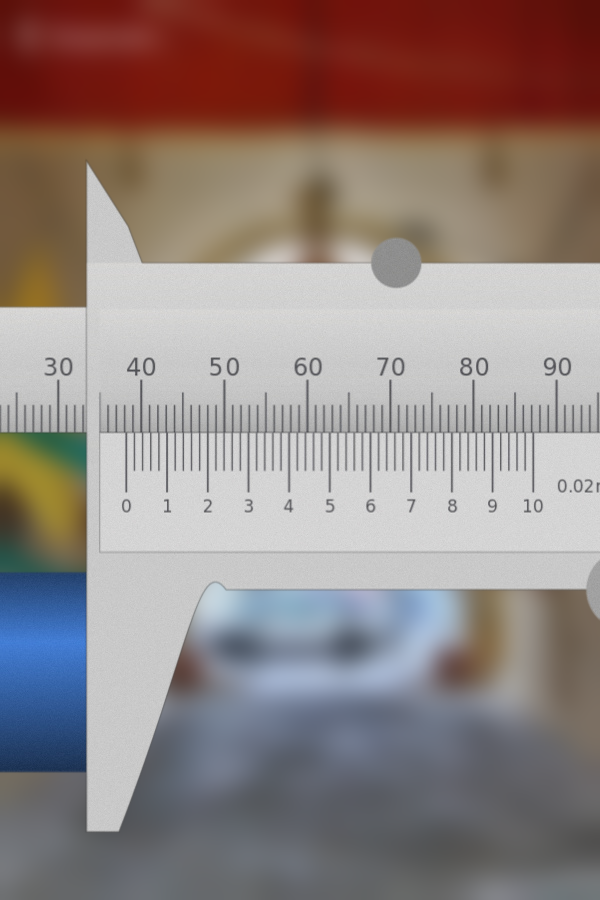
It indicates 38.2 mm
